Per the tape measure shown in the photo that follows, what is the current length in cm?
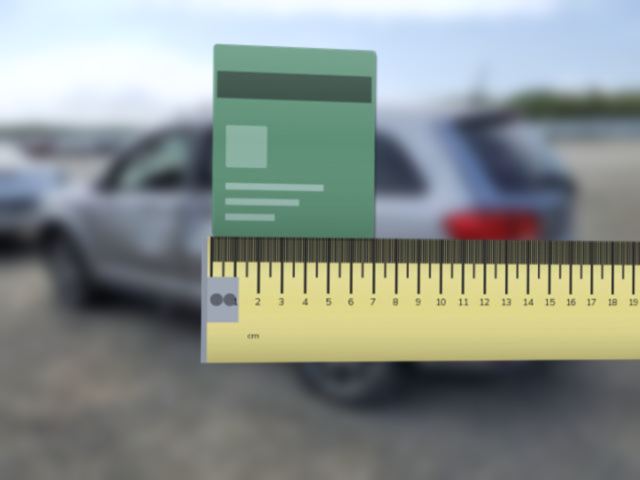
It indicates 7 cm
